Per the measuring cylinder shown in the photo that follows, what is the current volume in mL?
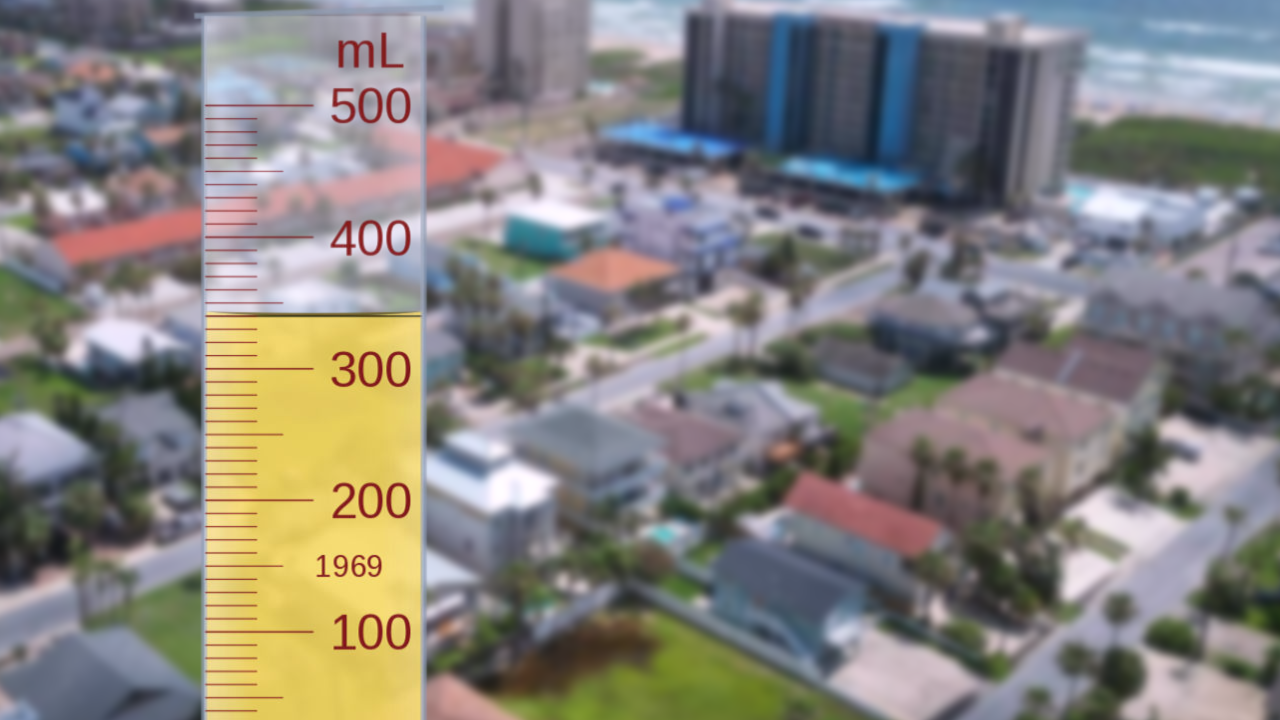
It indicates 340 mL
